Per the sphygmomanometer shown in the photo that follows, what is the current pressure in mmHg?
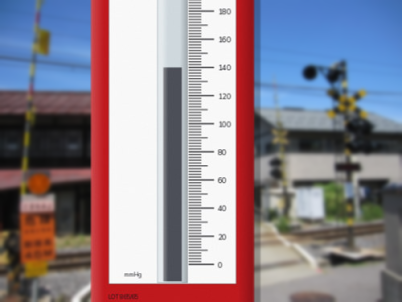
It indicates 140 mmHg
